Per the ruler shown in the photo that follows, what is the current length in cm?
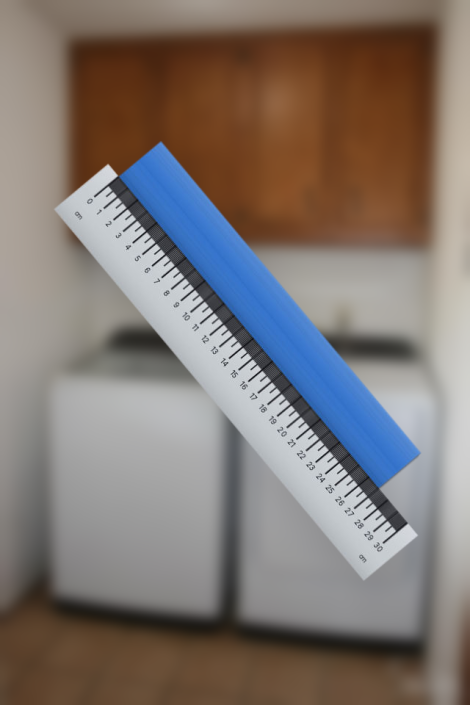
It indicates 27 cm
